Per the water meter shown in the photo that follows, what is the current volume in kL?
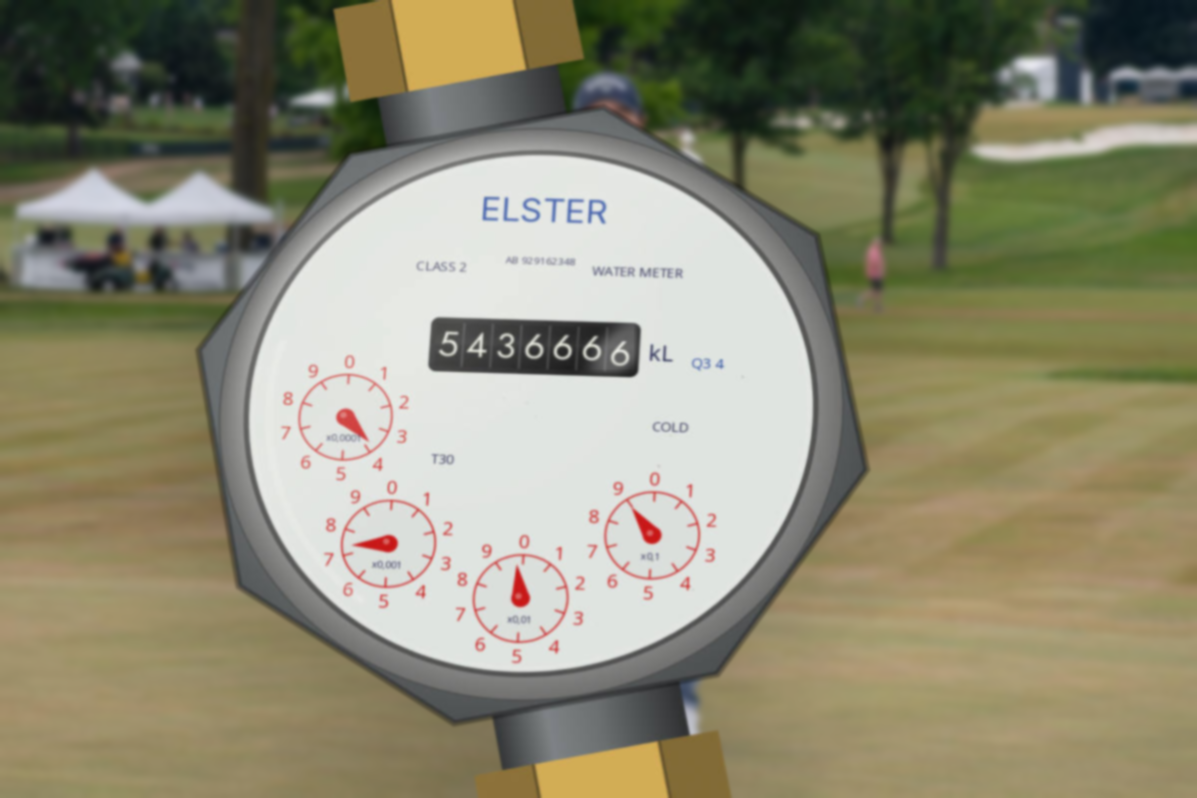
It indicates 5436665.8973 kL
